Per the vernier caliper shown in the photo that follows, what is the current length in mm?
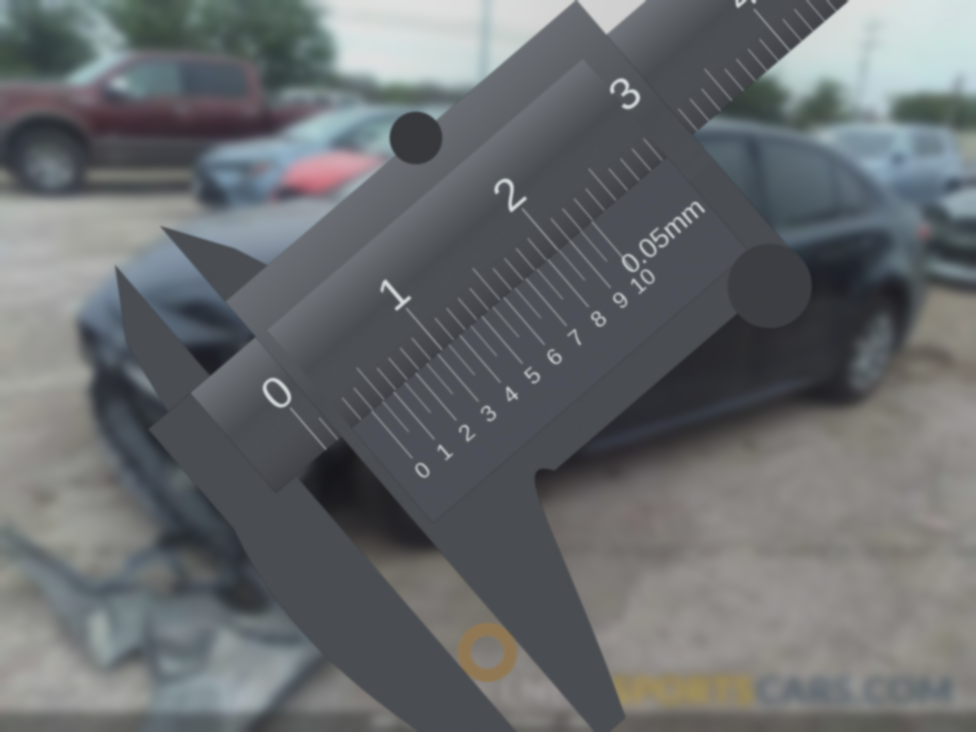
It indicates 3.9 mm
